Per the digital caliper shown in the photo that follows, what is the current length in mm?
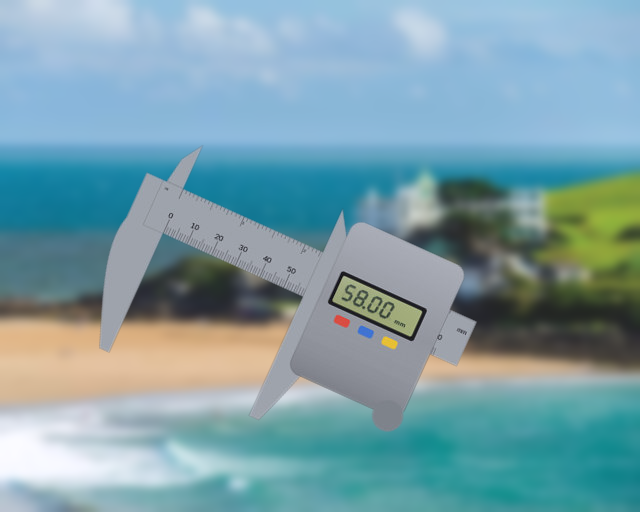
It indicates 58.00 mm
